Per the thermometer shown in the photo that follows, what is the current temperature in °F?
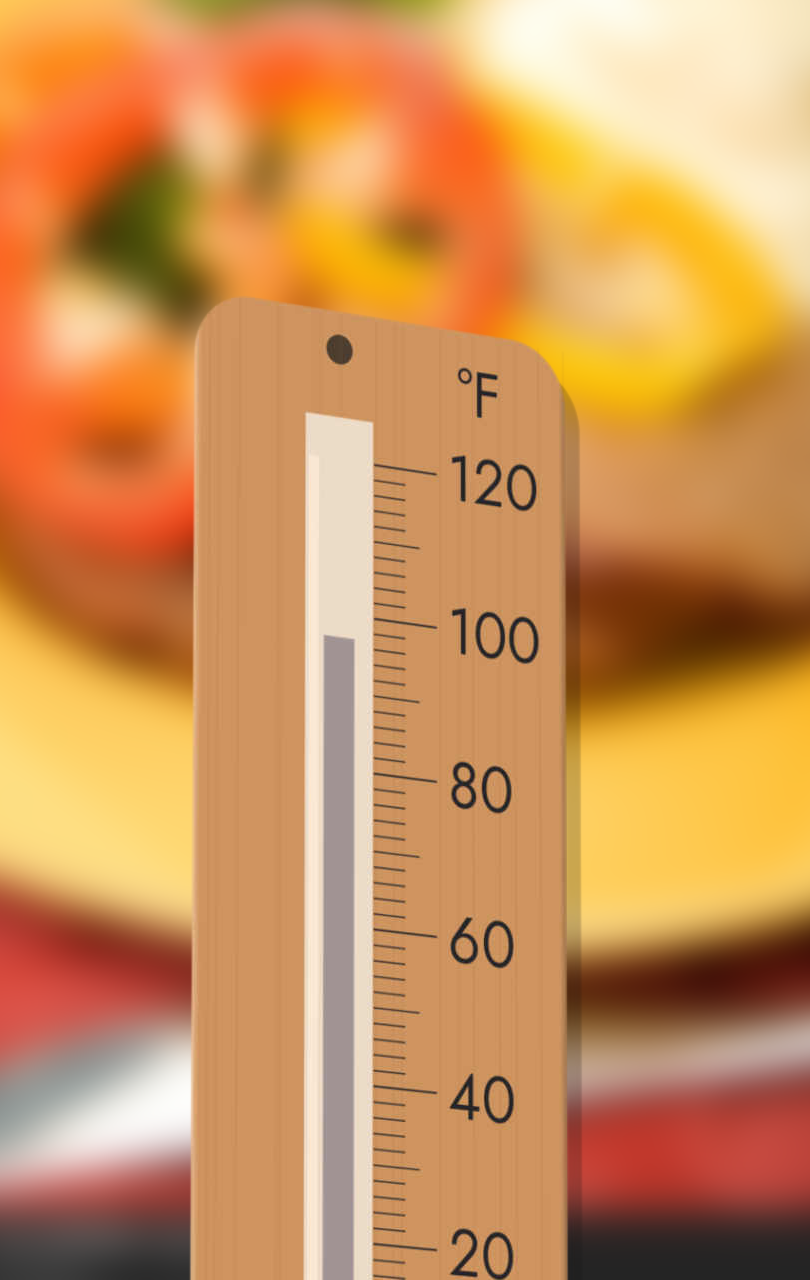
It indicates 97 °F
